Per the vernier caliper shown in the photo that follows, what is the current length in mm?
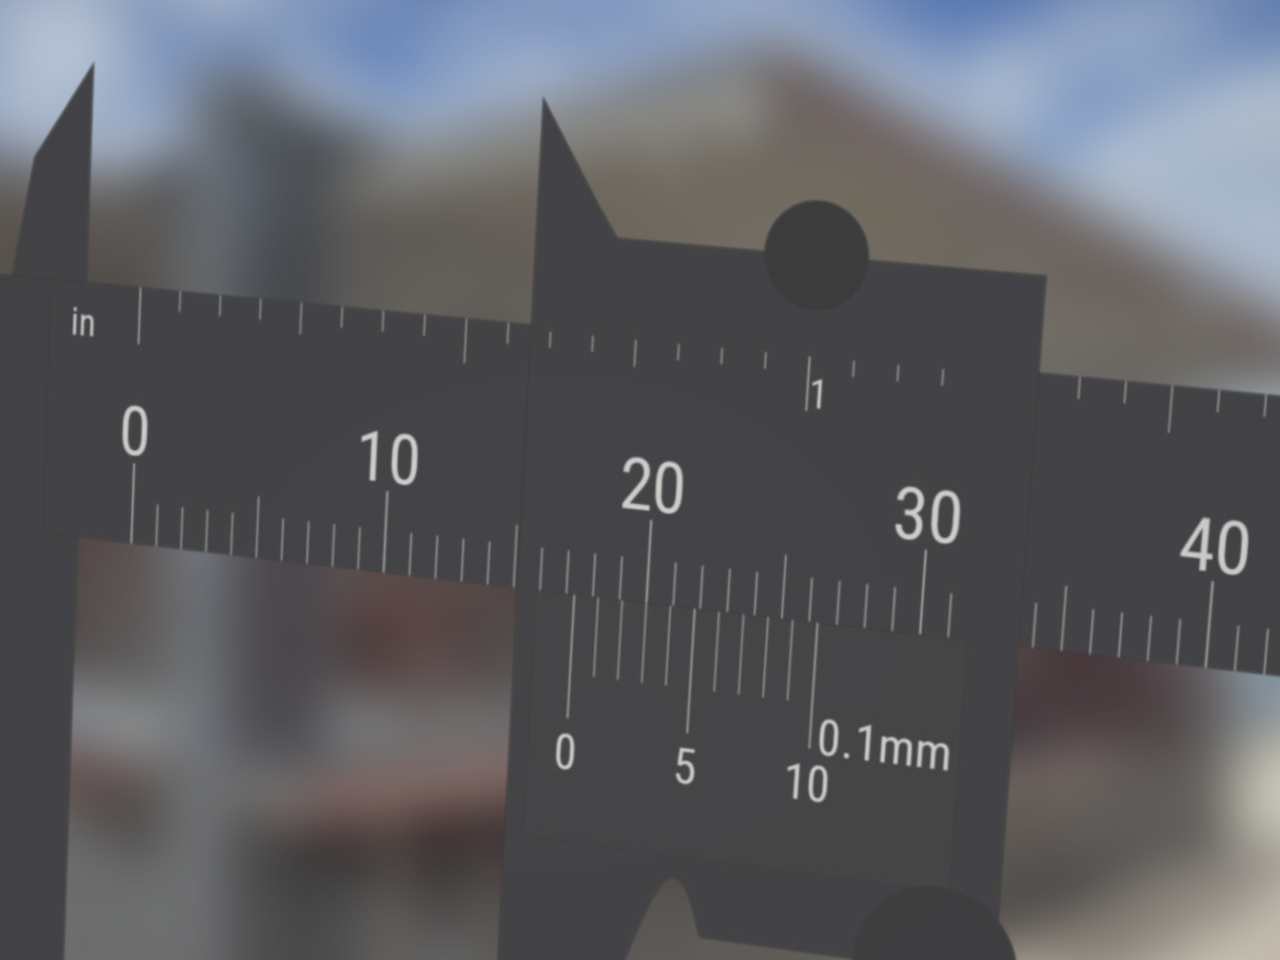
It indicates 17.3 mm
